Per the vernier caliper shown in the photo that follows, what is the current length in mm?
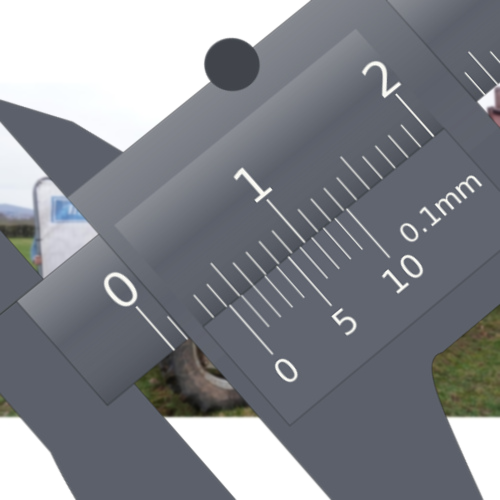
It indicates 4.2 mm
